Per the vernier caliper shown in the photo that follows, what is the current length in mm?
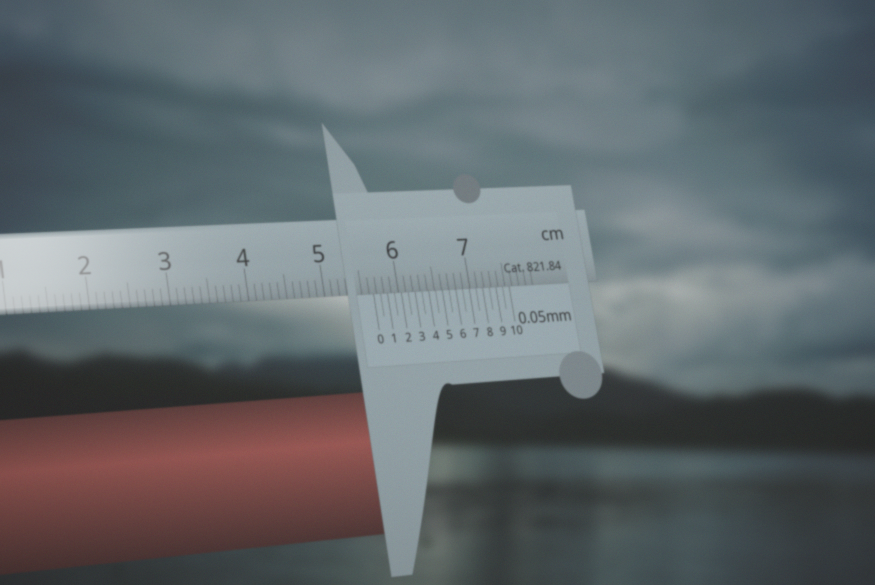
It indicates 56.6 mm
